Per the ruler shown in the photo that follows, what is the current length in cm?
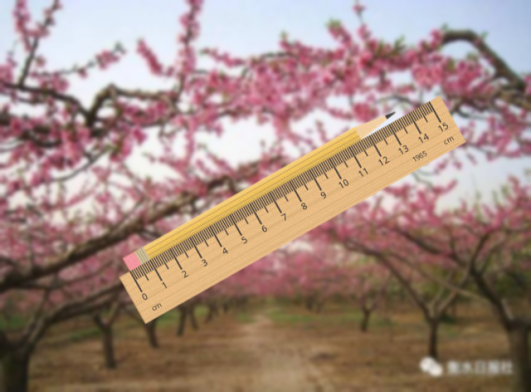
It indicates 13.5 cm
